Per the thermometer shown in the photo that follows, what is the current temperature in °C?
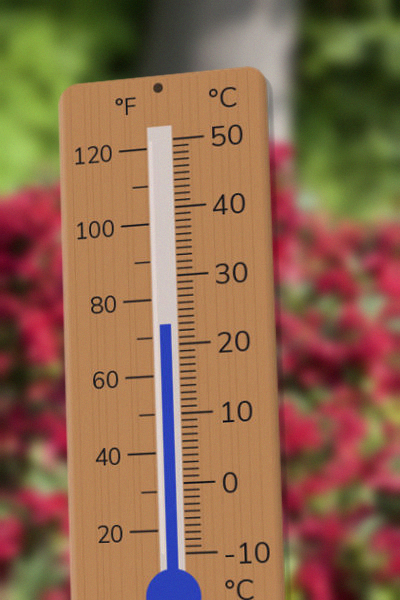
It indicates 23 °C
